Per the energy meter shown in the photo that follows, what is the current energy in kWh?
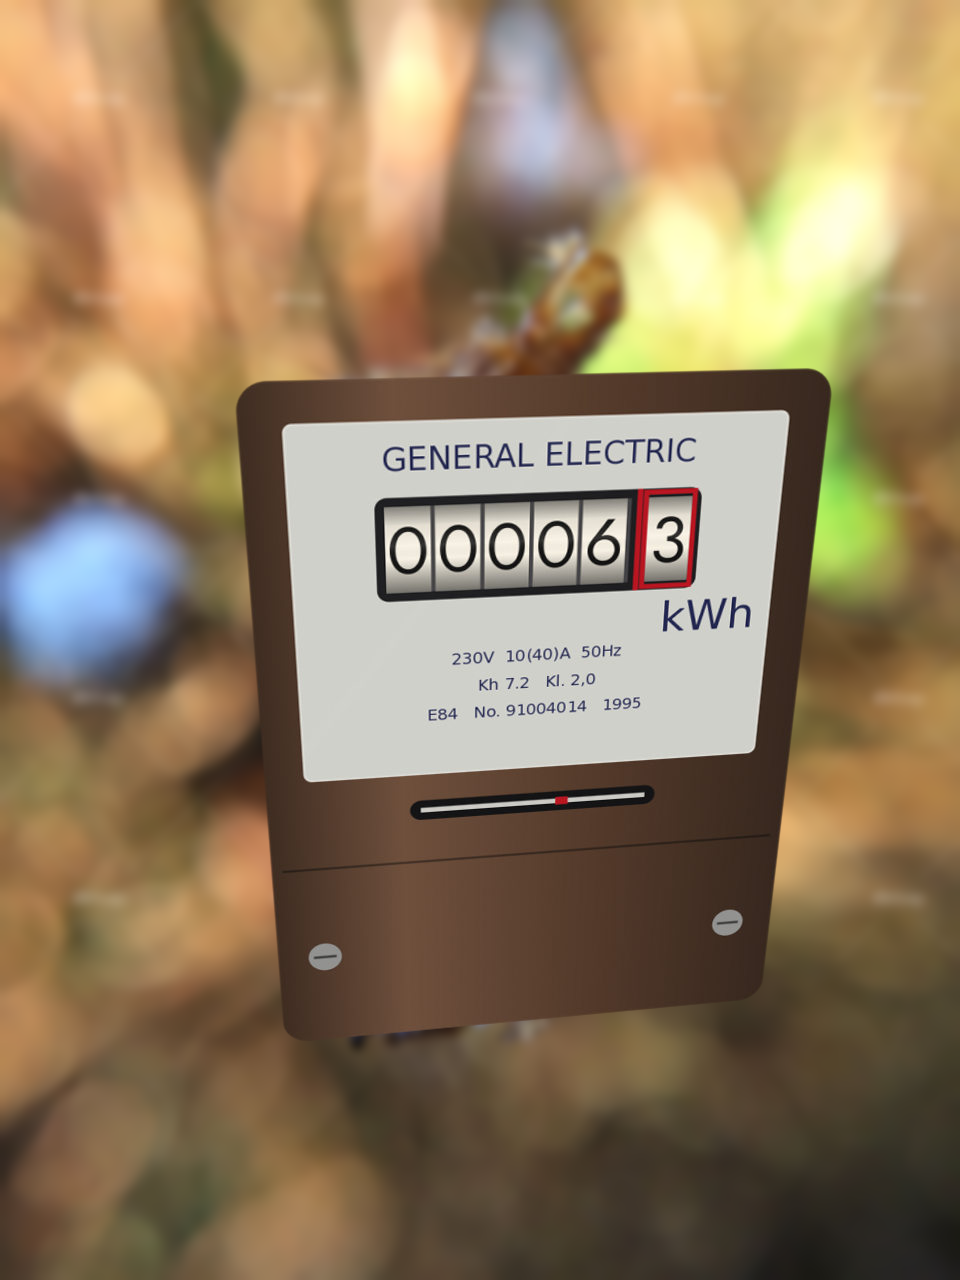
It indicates 6.3 kWh
